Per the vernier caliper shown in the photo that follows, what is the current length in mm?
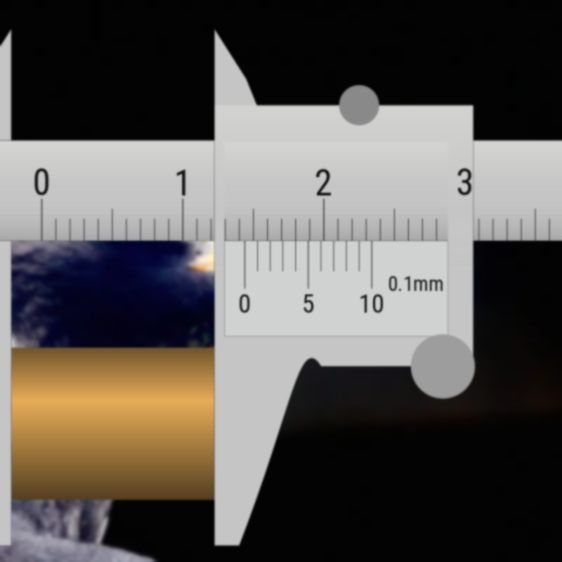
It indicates 14.4 mm
